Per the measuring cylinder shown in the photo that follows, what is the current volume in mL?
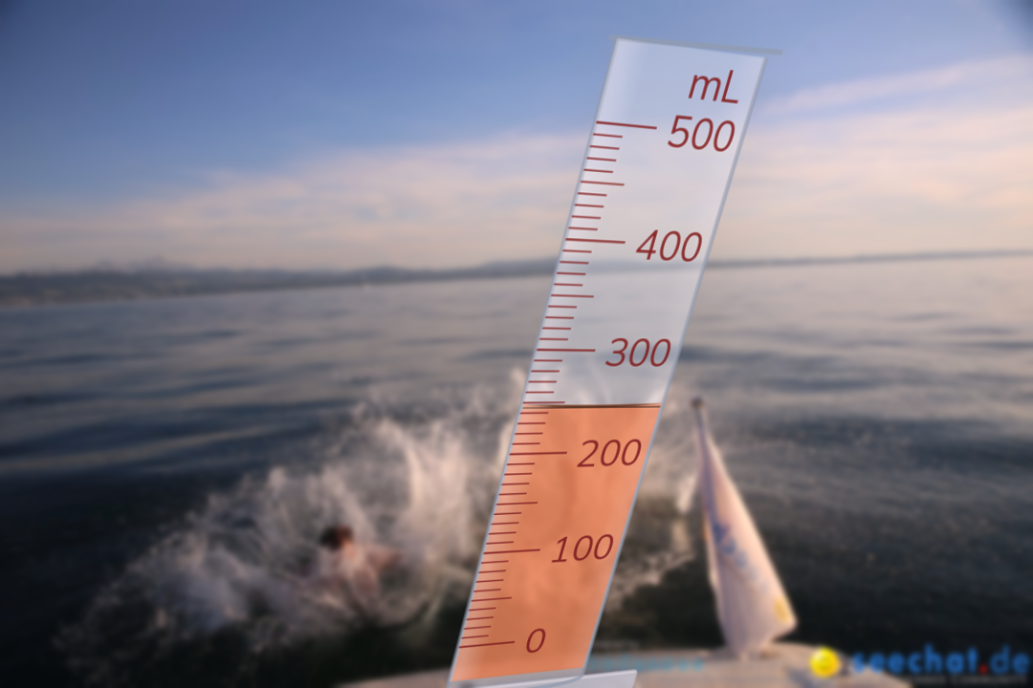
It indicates 245 mL
